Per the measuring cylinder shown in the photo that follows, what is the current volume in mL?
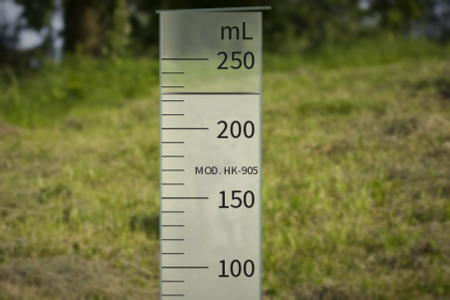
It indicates 225 mL
